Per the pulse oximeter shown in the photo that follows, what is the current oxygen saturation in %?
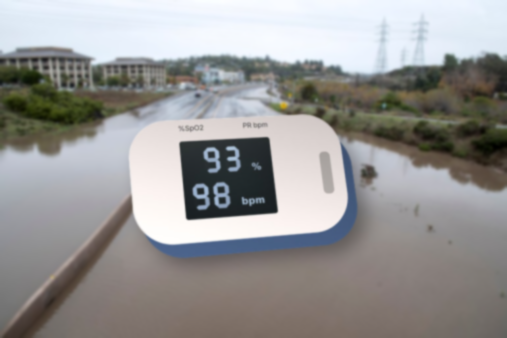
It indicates 93 %
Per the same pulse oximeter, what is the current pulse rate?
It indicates 98 bpm
